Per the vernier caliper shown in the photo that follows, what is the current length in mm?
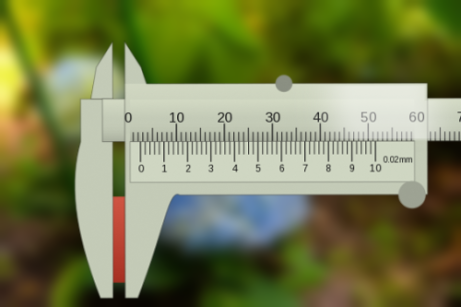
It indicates 2.5 mm
